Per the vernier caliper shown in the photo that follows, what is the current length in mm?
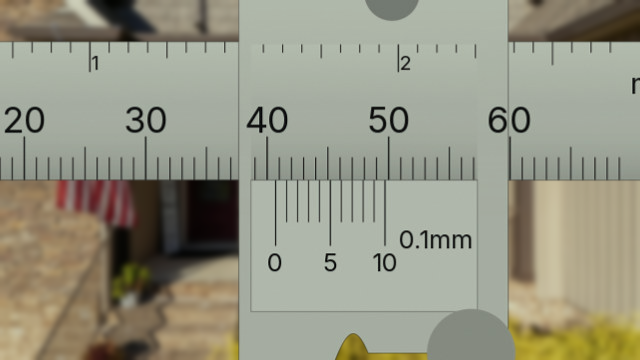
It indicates 40.7 mm
